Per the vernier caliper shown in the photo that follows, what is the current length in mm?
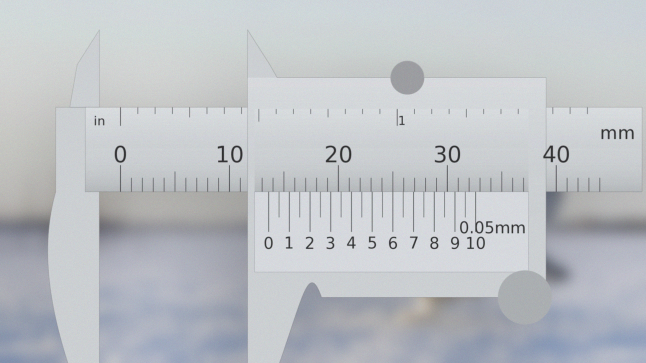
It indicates 13.6 mm
